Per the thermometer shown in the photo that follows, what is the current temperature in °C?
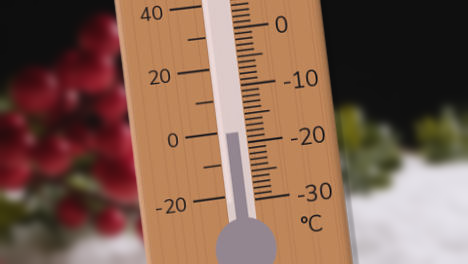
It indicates -18 °C
